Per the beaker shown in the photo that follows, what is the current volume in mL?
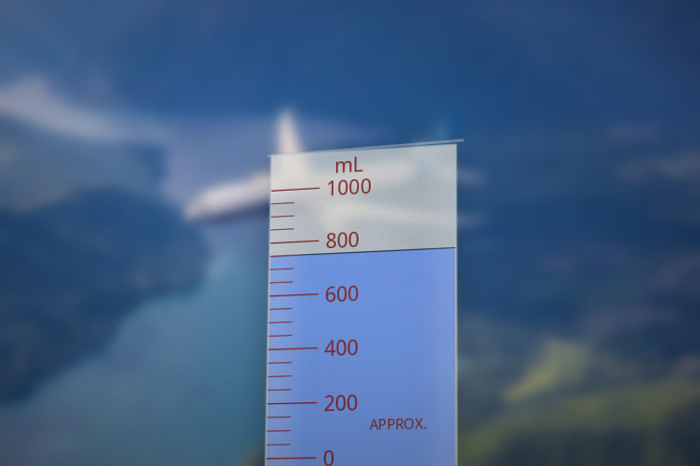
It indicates 750 mL
